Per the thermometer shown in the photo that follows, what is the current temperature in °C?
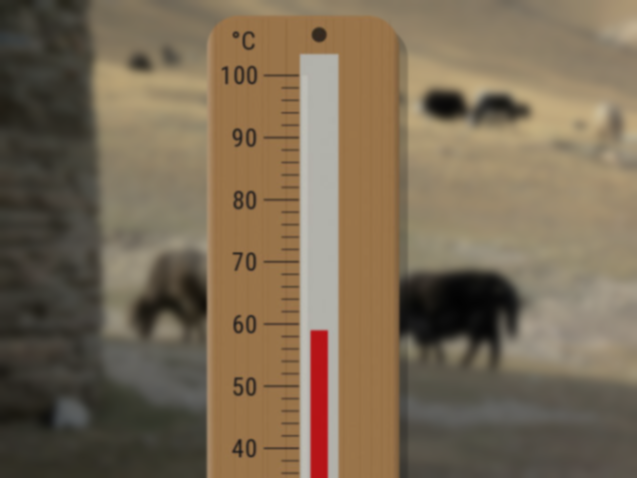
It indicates 59 °C
